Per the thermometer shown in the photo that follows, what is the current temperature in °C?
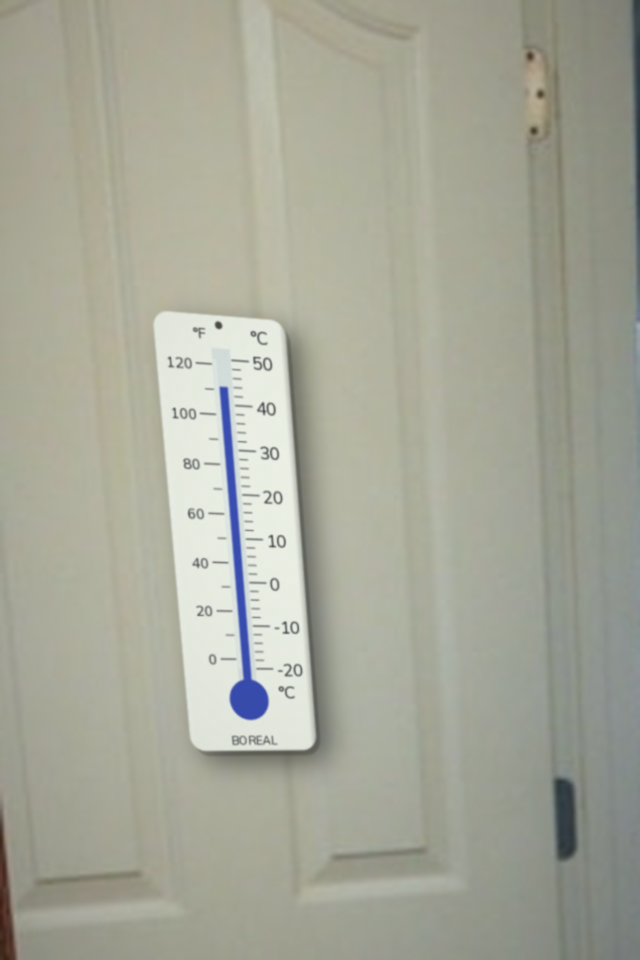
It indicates 44 °C
